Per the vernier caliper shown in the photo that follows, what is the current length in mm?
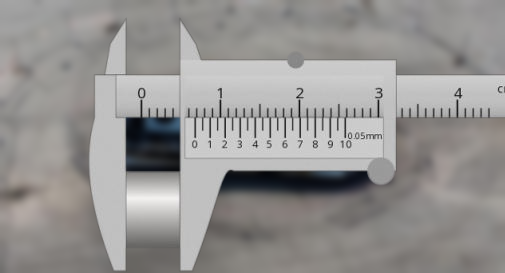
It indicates 6.8 mm
